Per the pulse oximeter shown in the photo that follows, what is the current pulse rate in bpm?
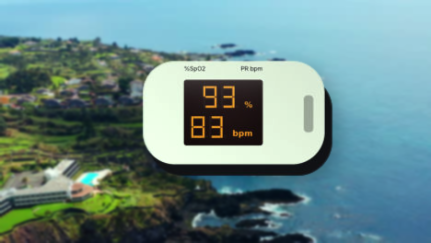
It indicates 83 bpm
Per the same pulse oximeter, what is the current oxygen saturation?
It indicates 93 %
